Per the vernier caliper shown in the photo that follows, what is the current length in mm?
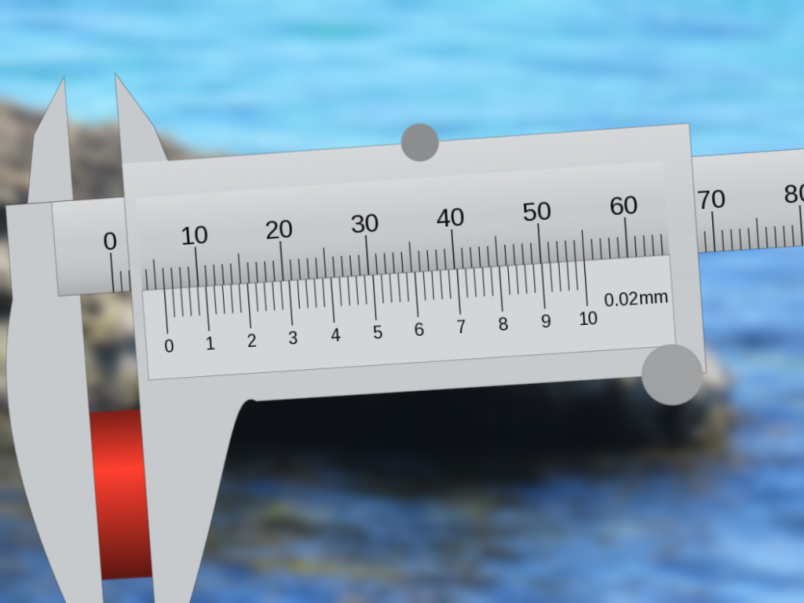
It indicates 6.0 mm
